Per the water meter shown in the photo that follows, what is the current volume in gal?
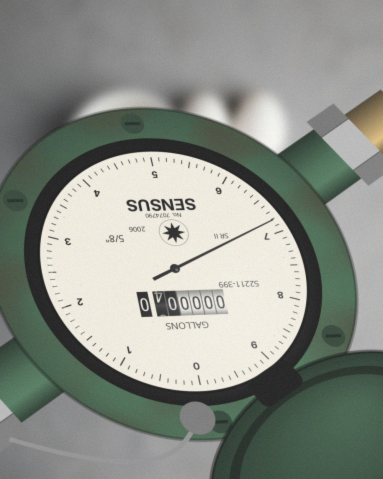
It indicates 36.8 gal
